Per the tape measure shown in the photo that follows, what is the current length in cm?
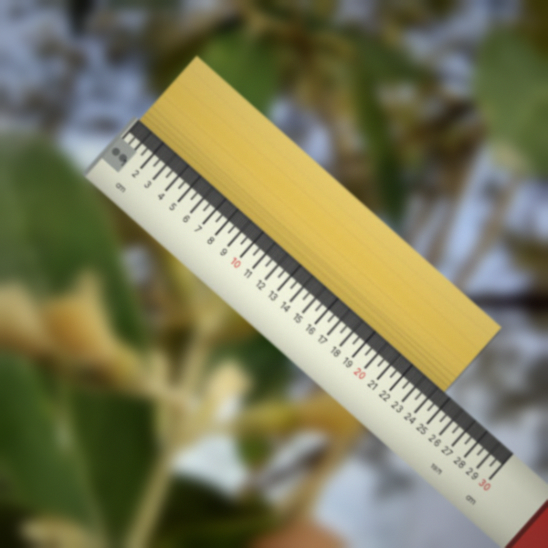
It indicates 24.5 cm
